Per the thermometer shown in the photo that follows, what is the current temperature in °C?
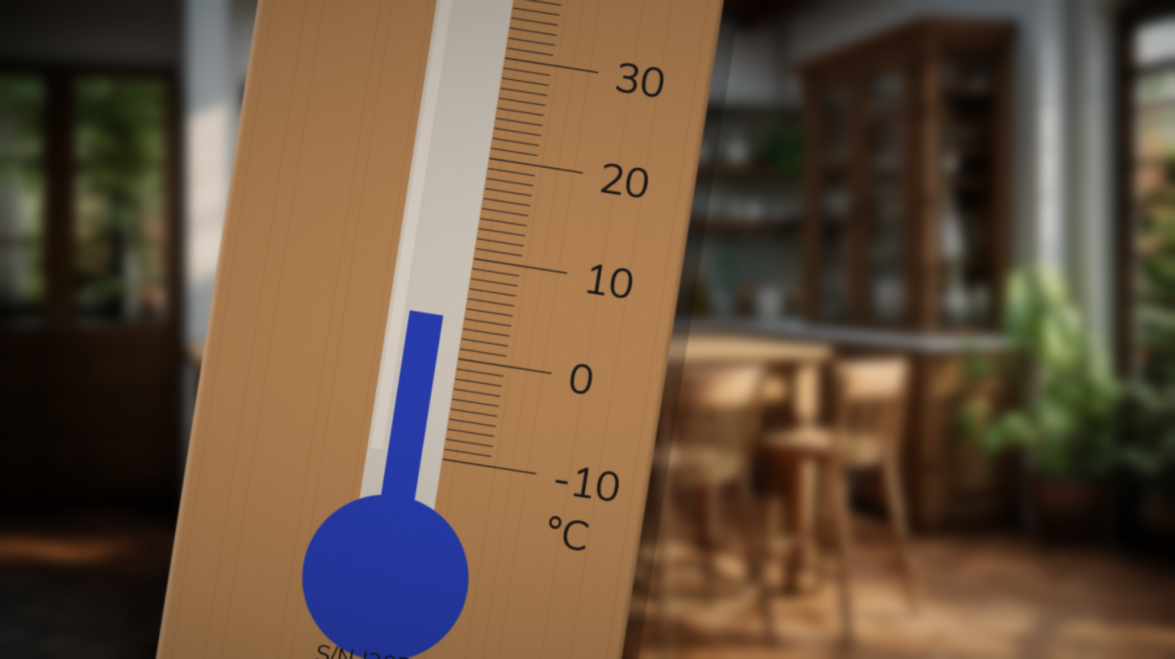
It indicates 4 °C
